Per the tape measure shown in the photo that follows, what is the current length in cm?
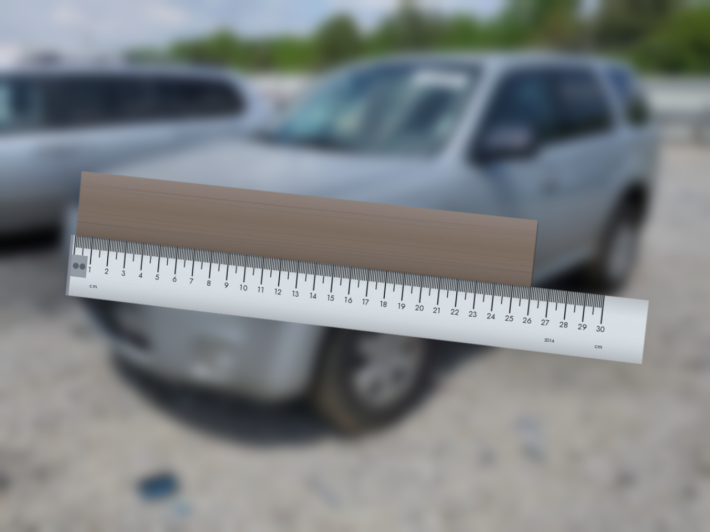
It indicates 26 cm
